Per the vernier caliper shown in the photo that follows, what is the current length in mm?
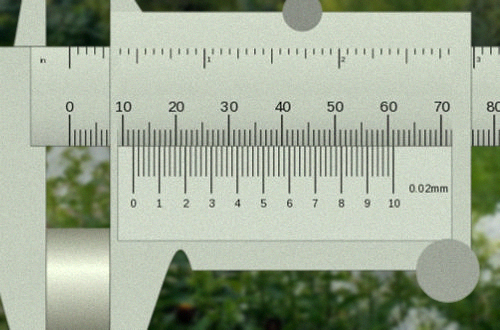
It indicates 12.0 mm
